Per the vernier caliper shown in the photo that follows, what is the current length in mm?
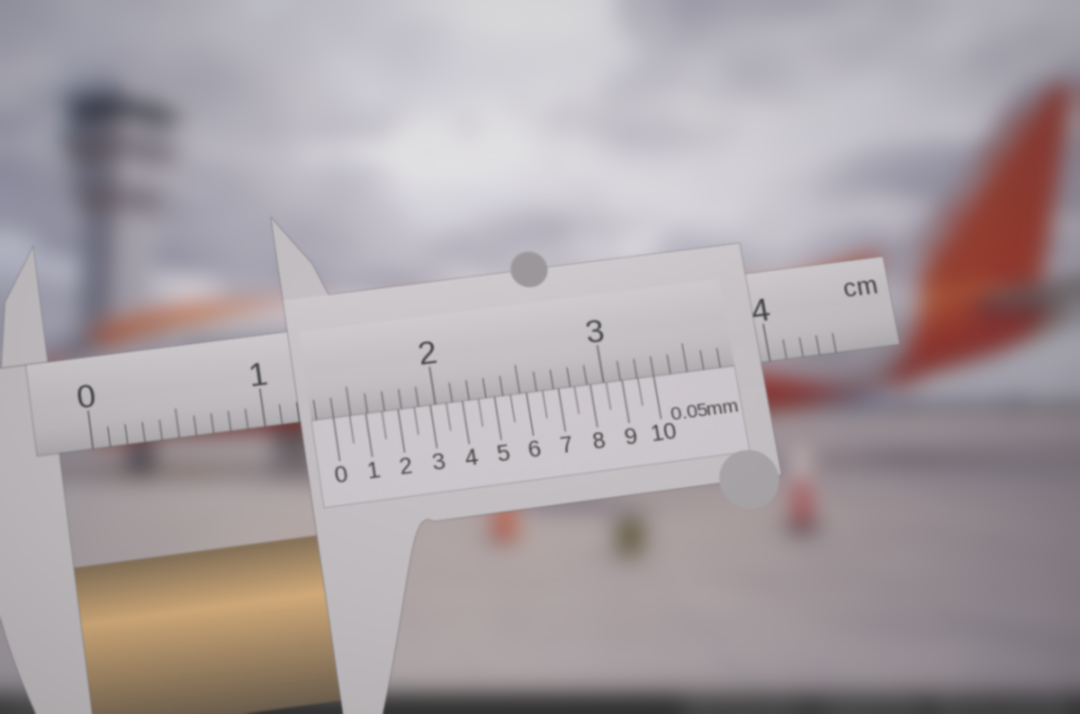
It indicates 14.0 mm
